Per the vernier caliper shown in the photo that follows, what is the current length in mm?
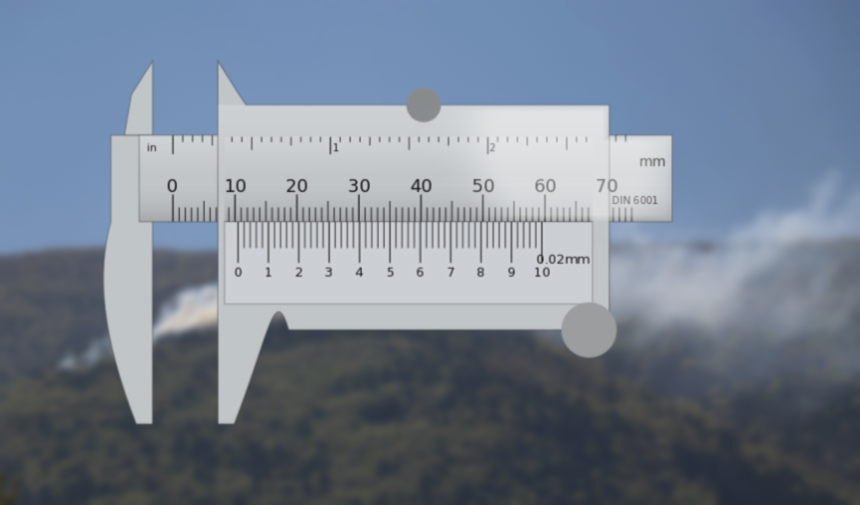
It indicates 10.5 mm
